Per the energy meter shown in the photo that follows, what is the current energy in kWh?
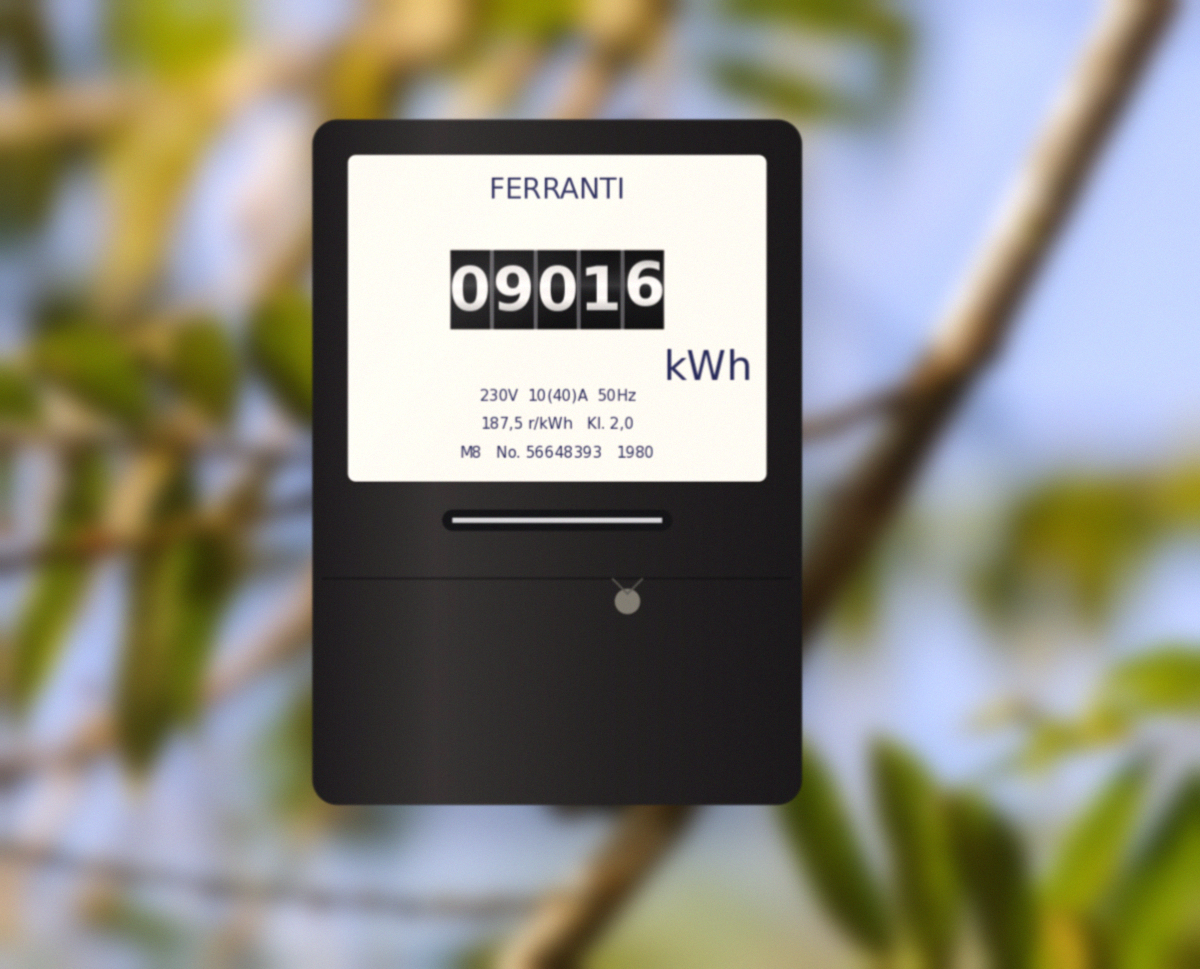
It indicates 9016 kWh
